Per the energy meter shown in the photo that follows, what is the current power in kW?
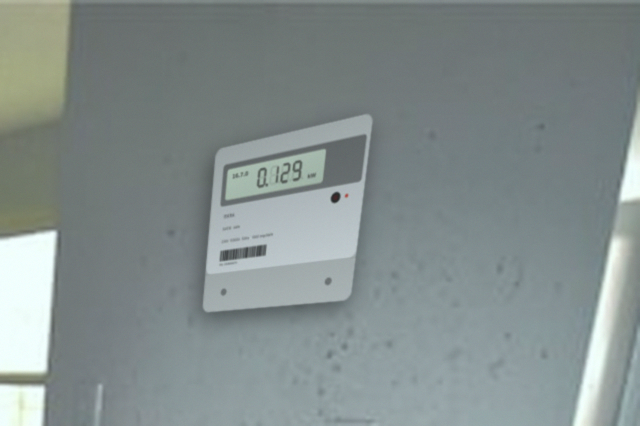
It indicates 0.129 kW
